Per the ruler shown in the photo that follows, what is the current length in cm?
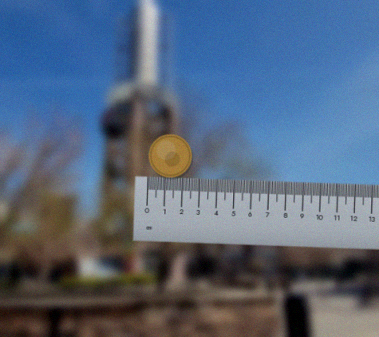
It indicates 2.5 cm
